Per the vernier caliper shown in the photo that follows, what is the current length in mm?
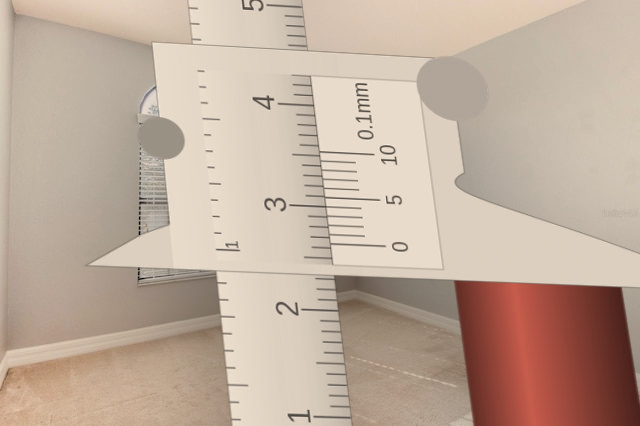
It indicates 26.4 mm
